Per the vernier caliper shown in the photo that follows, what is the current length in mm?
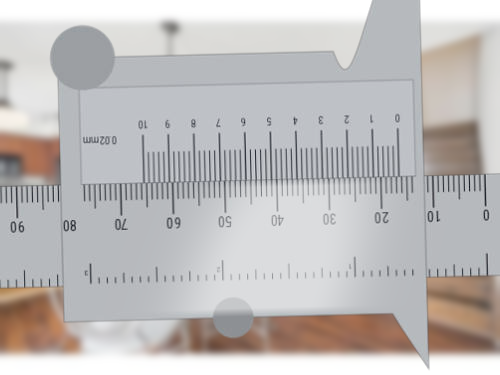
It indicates 16.5 mm
